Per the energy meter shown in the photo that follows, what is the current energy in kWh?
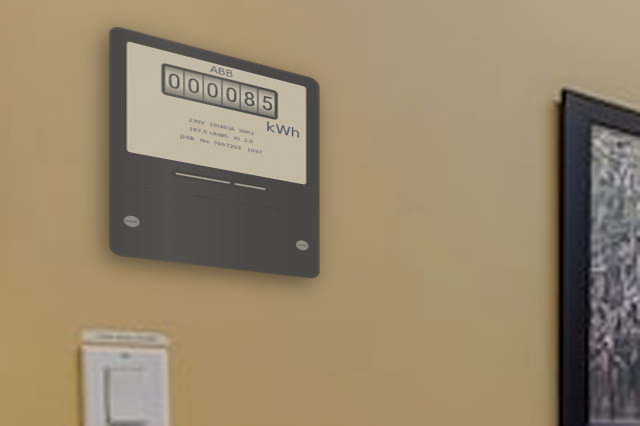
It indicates 85 kWh
